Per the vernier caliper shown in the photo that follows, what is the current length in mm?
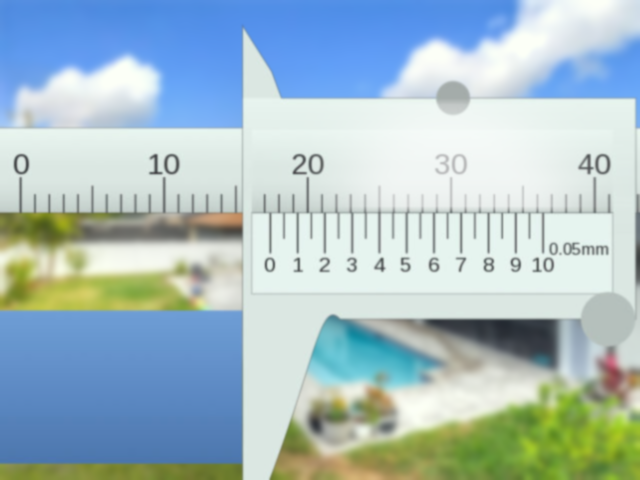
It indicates 17.4 mm
